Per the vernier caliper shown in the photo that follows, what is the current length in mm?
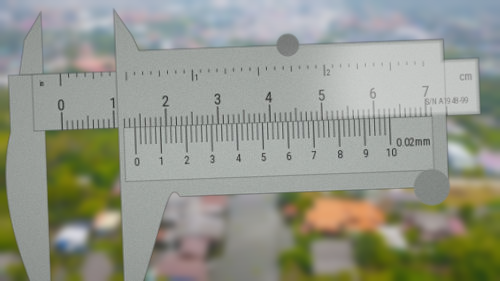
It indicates 14.0 mm
